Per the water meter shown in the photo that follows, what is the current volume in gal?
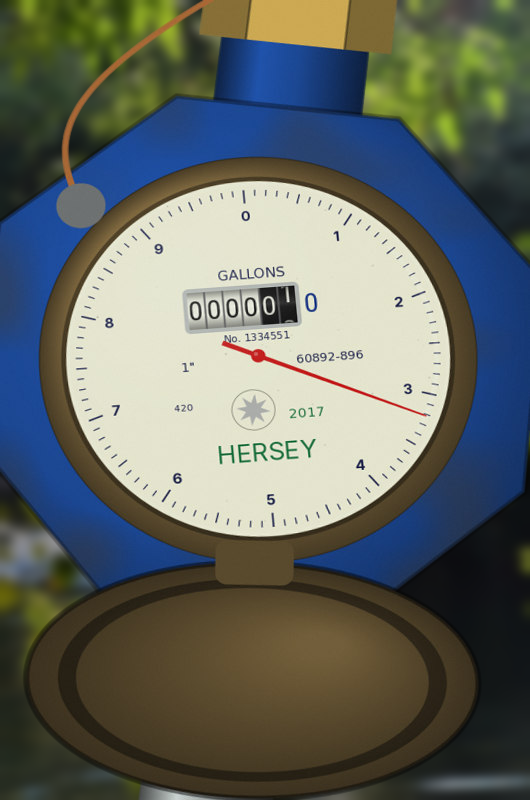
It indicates 13.2 gal
